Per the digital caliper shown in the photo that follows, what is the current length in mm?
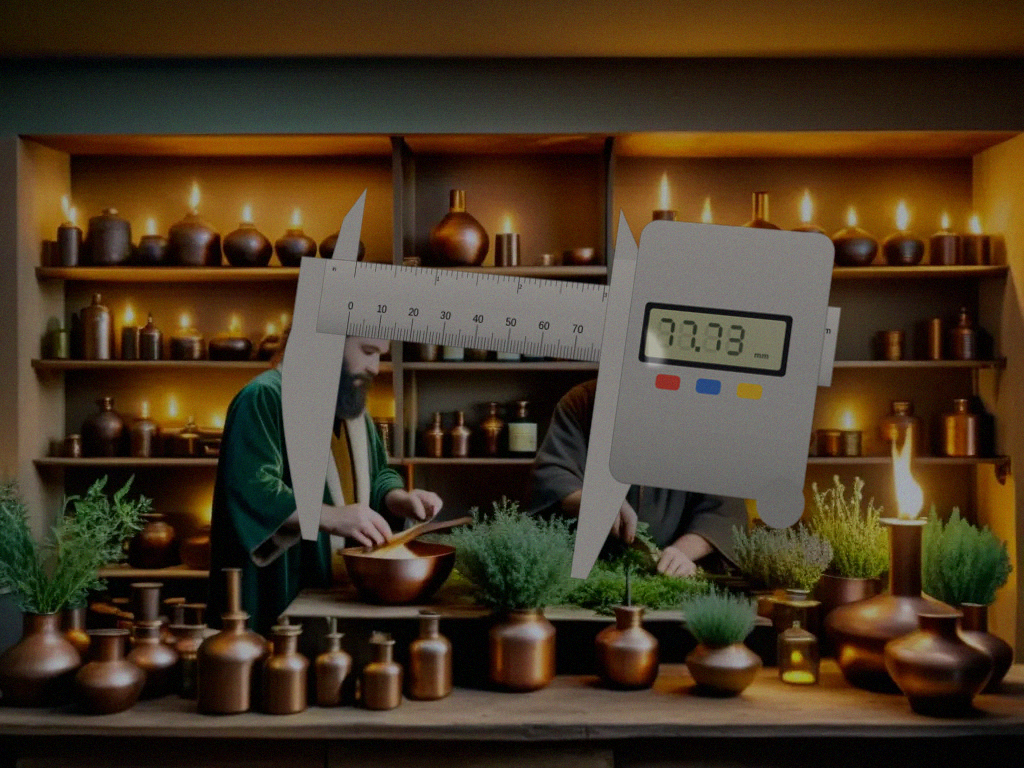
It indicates 77.73 mm
